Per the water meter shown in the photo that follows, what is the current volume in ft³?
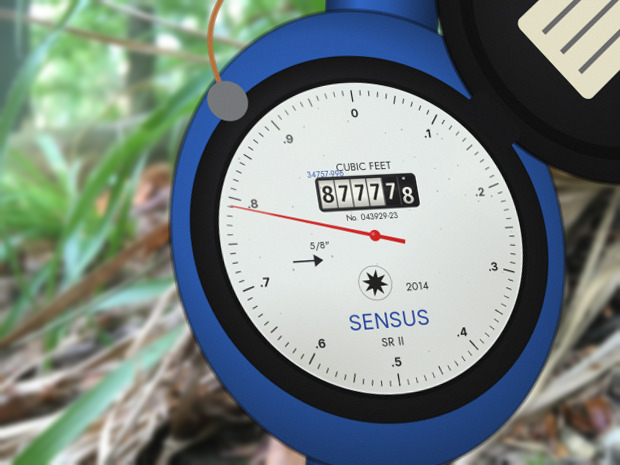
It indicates 877777.79 ft³
